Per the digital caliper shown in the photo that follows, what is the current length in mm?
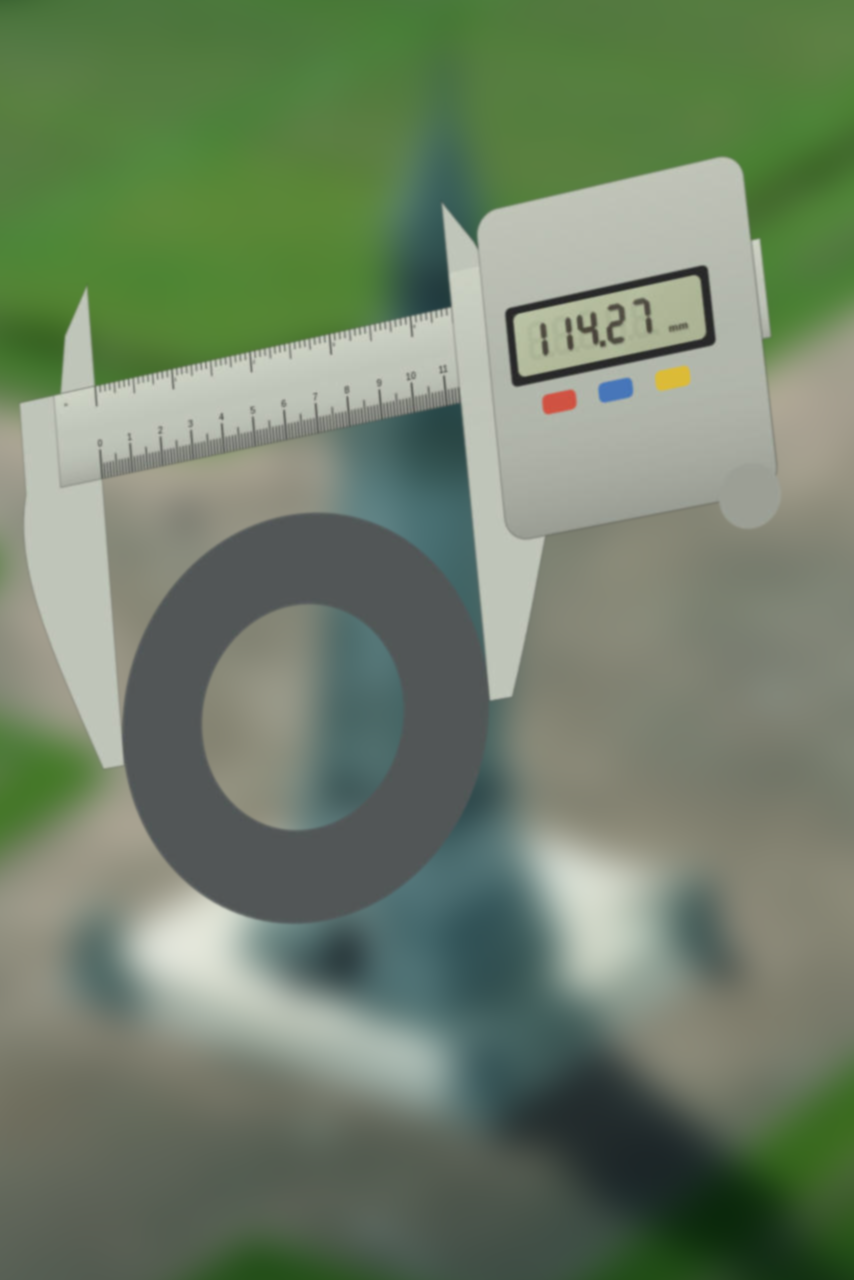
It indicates 114.27 mm
